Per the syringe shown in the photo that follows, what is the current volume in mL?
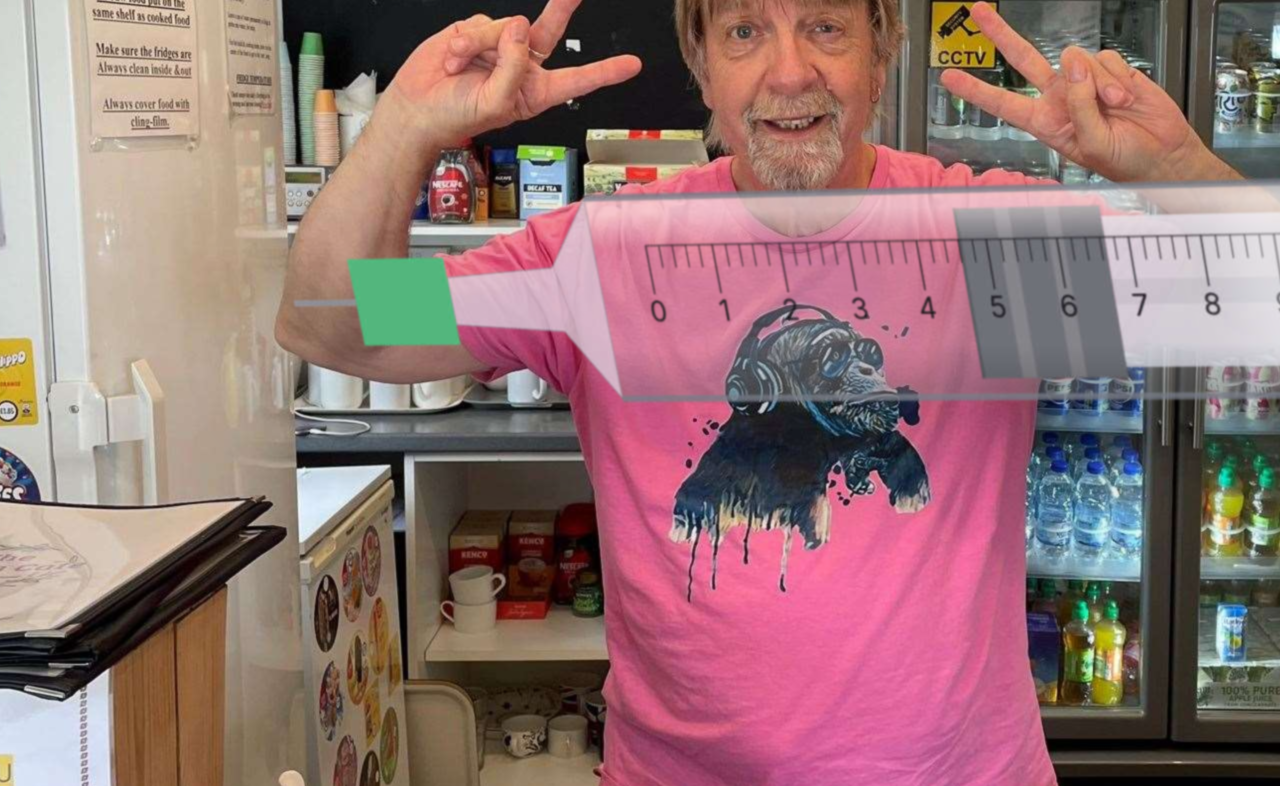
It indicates 4.6 mL
